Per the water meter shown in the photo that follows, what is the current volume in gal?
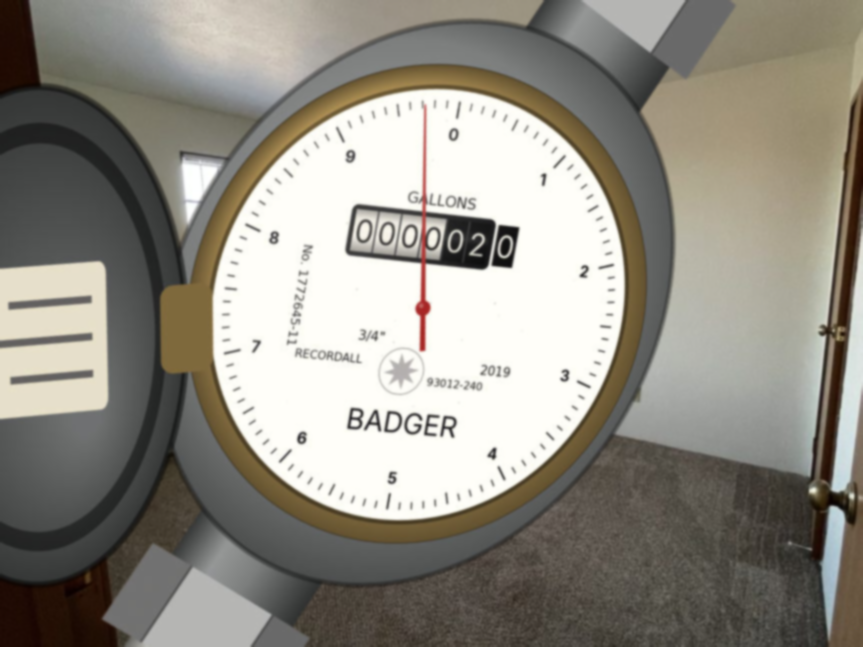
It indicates 19.7 gal
